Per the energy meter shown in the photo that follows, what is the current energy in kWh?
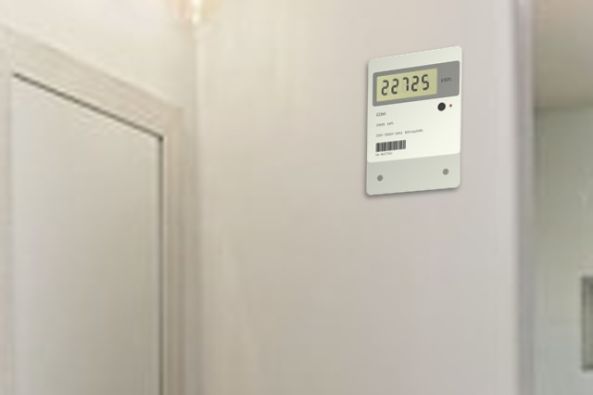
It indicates 22725 kWh
